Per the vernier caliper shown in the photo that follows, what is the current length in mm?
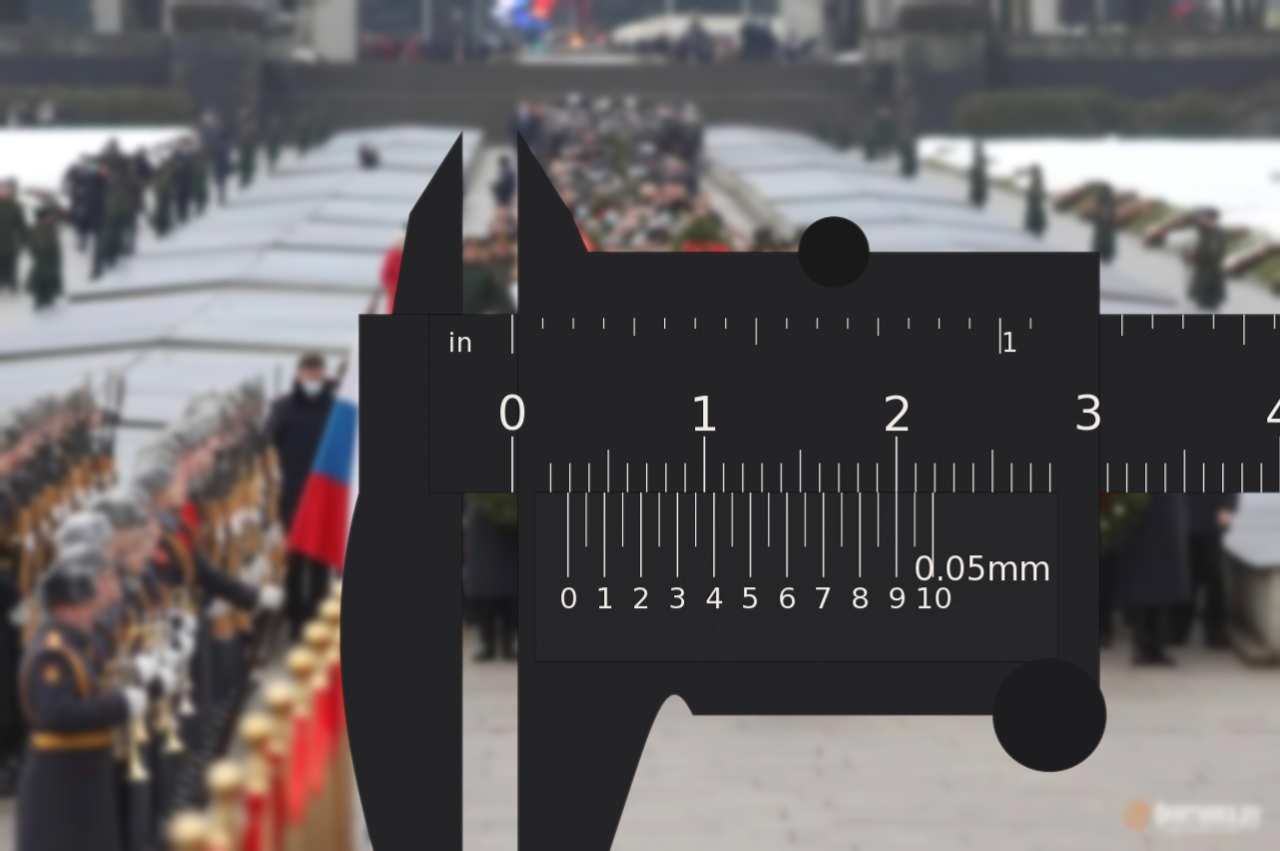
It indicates 2.9 mm
